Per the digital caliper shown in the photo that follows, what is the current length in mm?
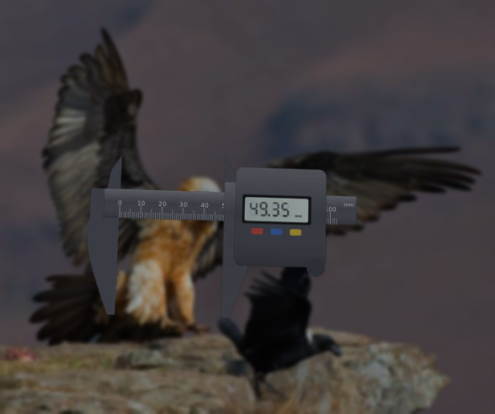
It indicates 49.35 mm
